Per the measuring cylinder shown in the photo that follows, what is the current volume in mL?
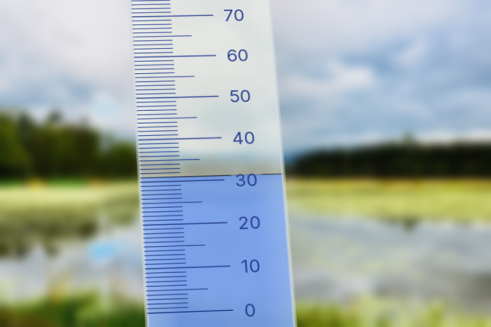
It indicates 31 mL
